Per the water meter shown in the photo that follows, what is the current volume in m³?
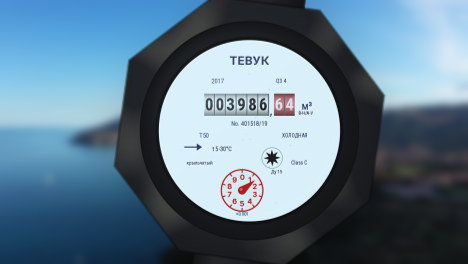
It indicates 3986.641 m³
